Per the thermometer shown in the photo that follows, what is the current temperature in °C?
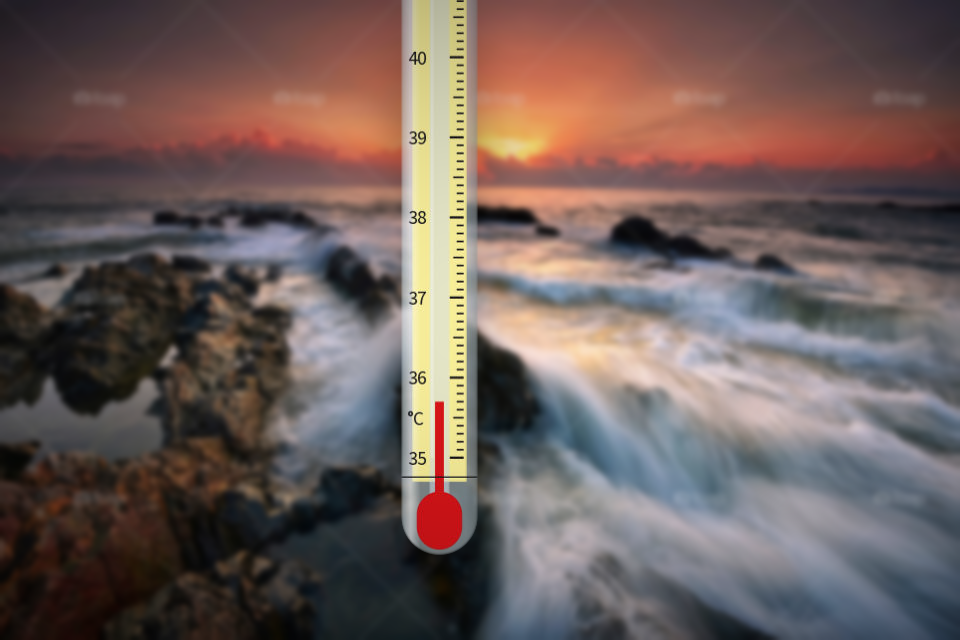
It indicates 35.7 °C
